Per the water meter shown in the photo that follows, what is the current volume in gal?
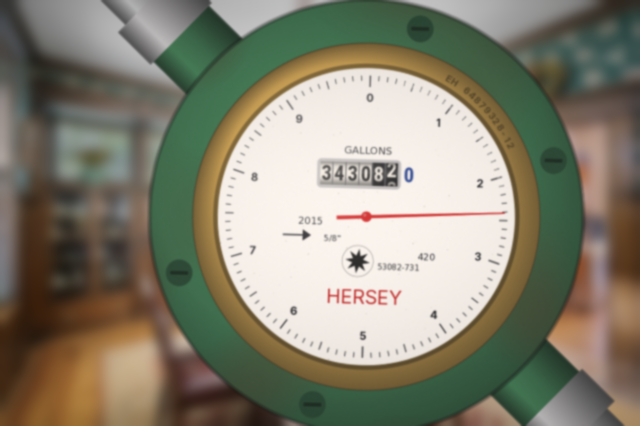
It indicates 3430822.4 gal
